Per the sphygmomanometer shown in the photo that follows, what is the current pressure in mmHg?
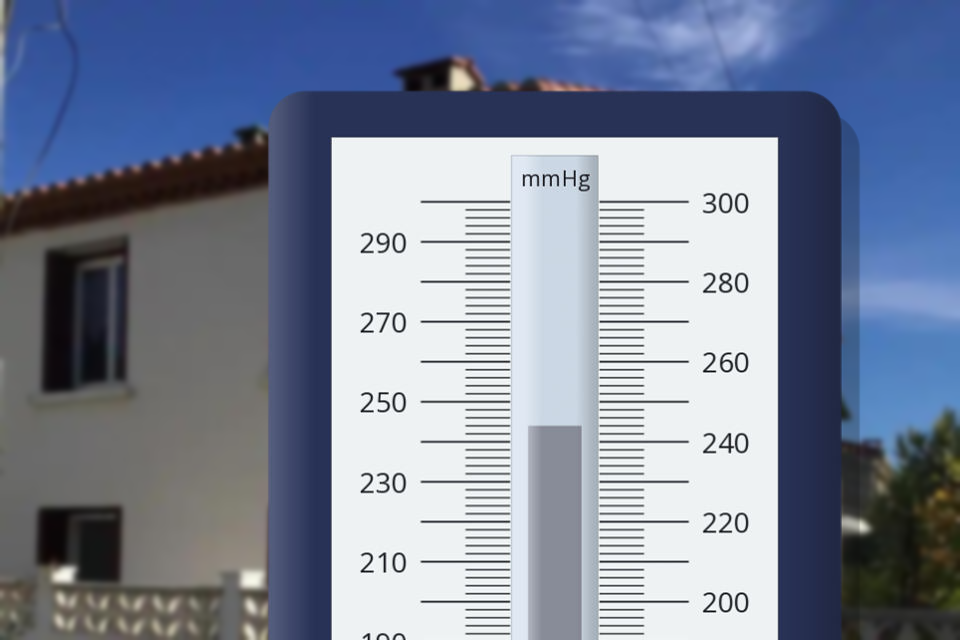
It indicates 244 mmHg
